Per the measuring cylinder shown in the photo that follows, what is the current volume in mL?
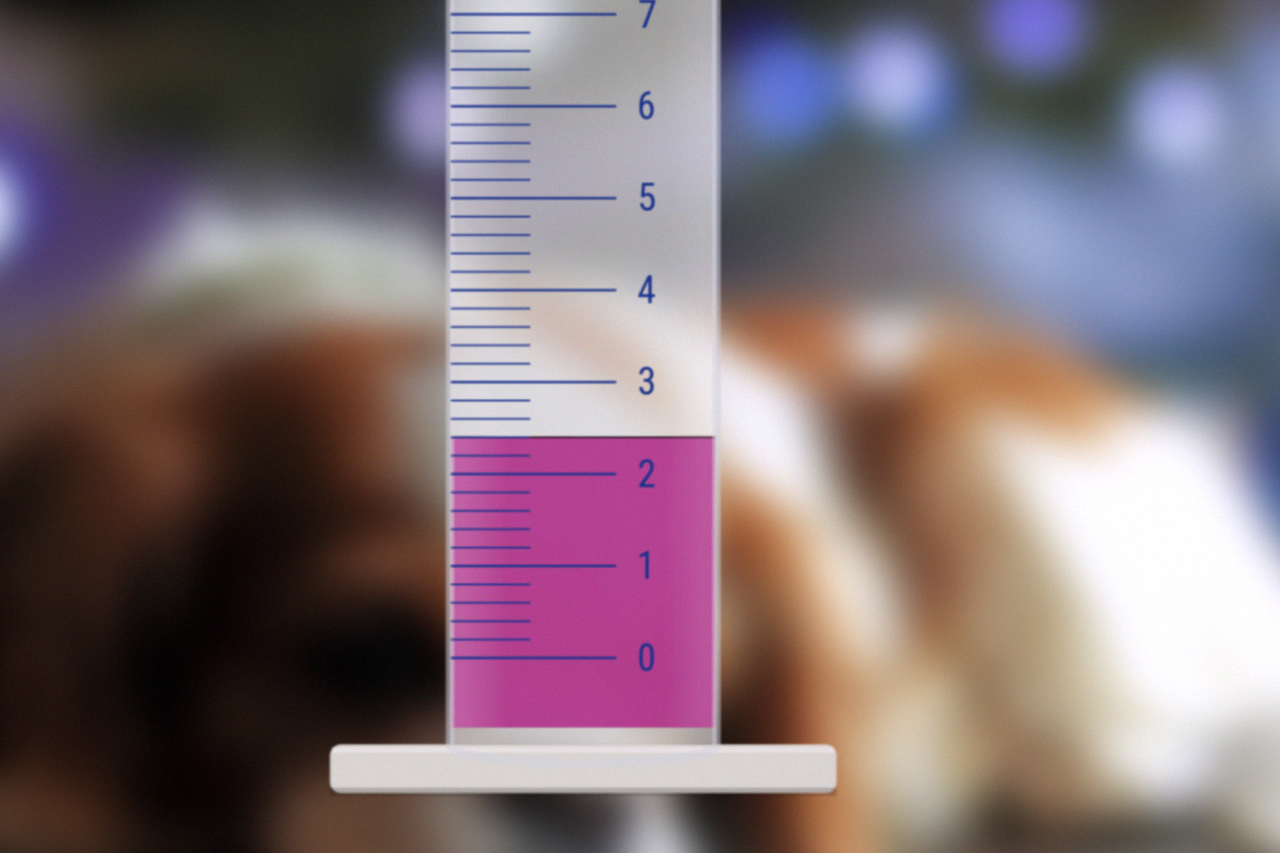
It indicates 2.4 mL
